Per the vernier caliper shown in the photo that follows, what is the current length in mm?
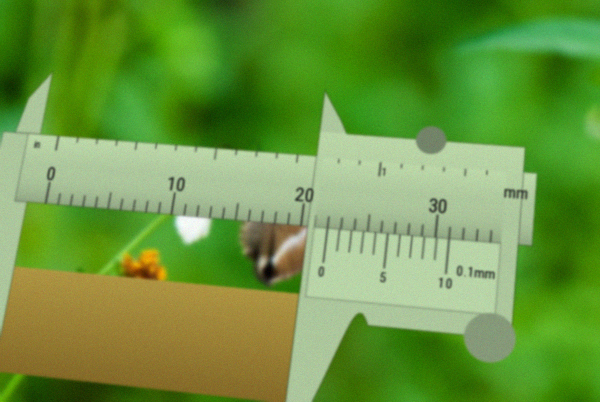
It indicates 22.0 mm
